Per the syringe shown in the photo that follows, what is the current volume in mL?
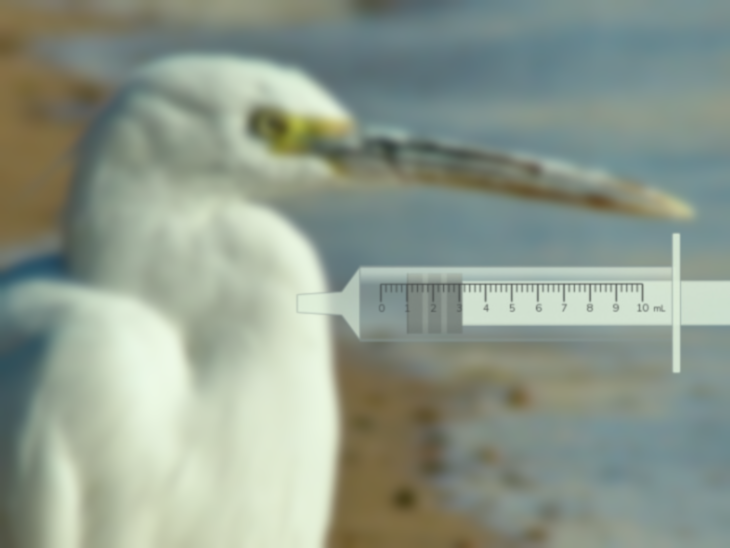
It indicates 1 mL
